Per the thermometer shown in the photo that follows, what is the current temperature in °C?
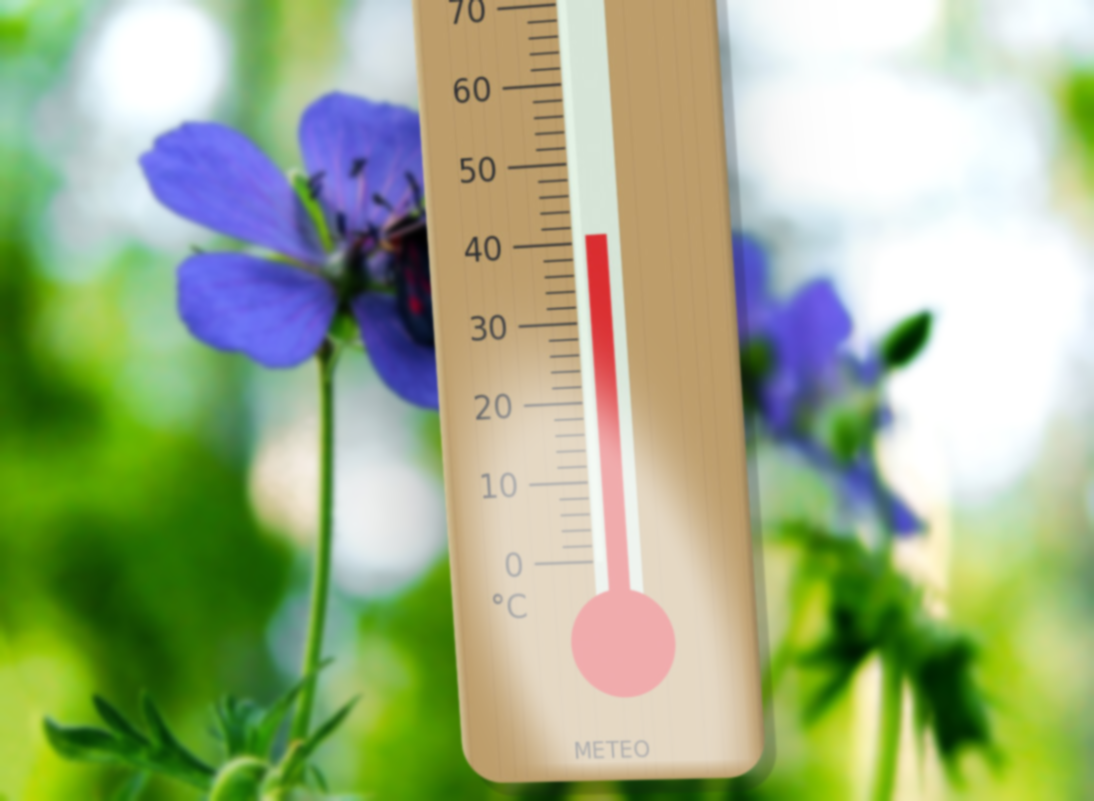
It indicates 41 °C
